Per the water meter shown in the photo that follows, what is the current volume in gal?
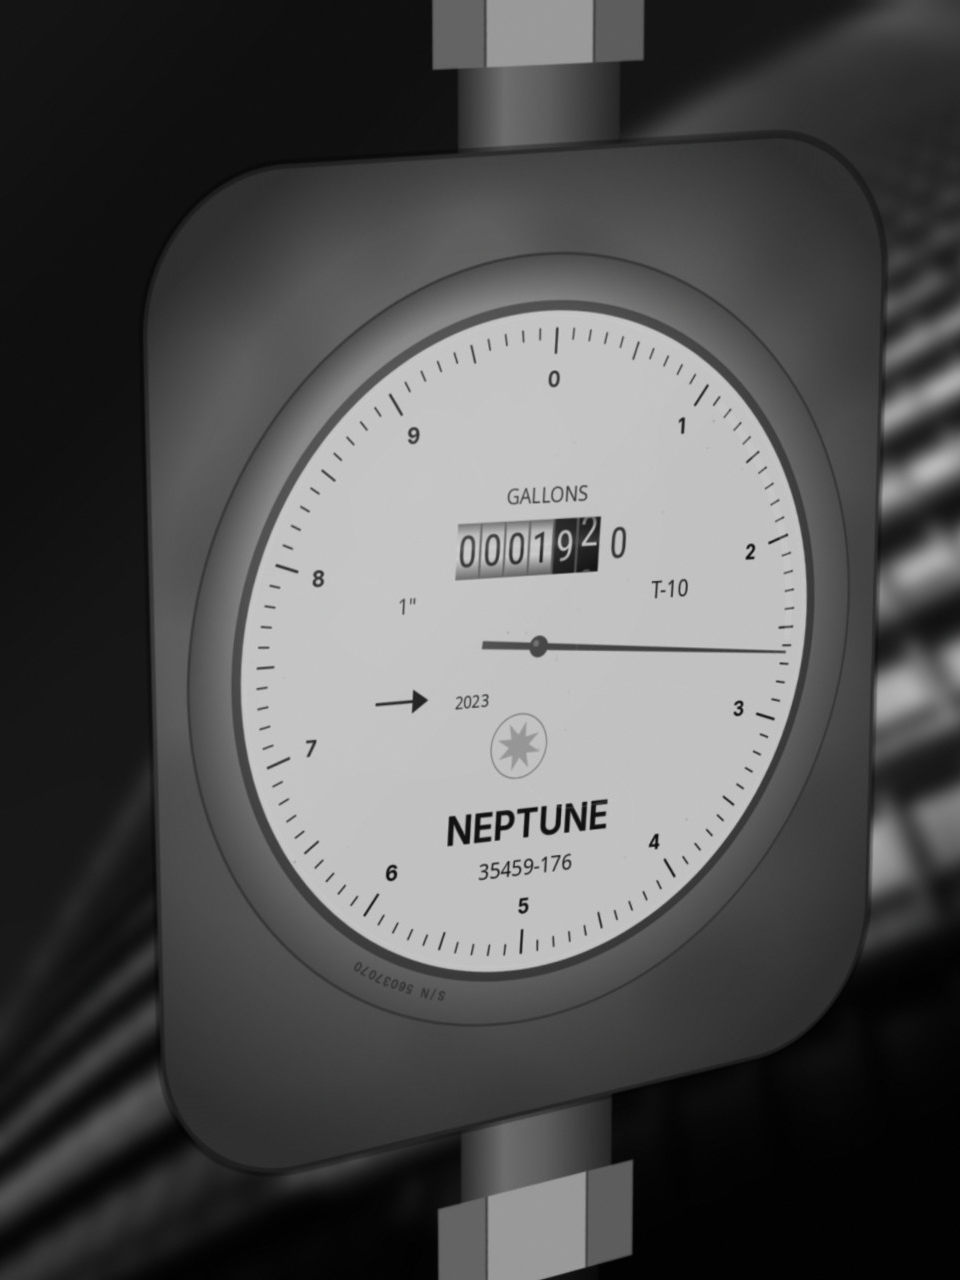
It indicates 1922.6 gal
